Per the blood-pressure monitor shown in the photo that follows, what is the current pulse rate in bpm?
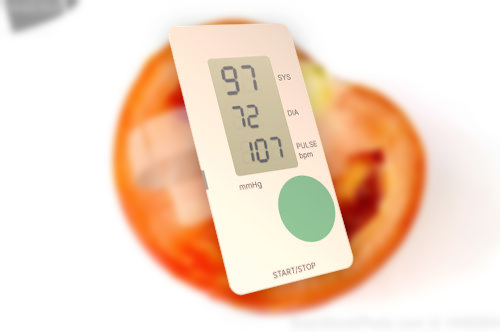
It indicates 107 bpm
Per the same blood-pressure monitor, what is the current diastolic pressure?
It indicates 72 mmHg
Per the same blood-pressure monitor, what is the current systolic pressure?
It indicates 97 mmHg
